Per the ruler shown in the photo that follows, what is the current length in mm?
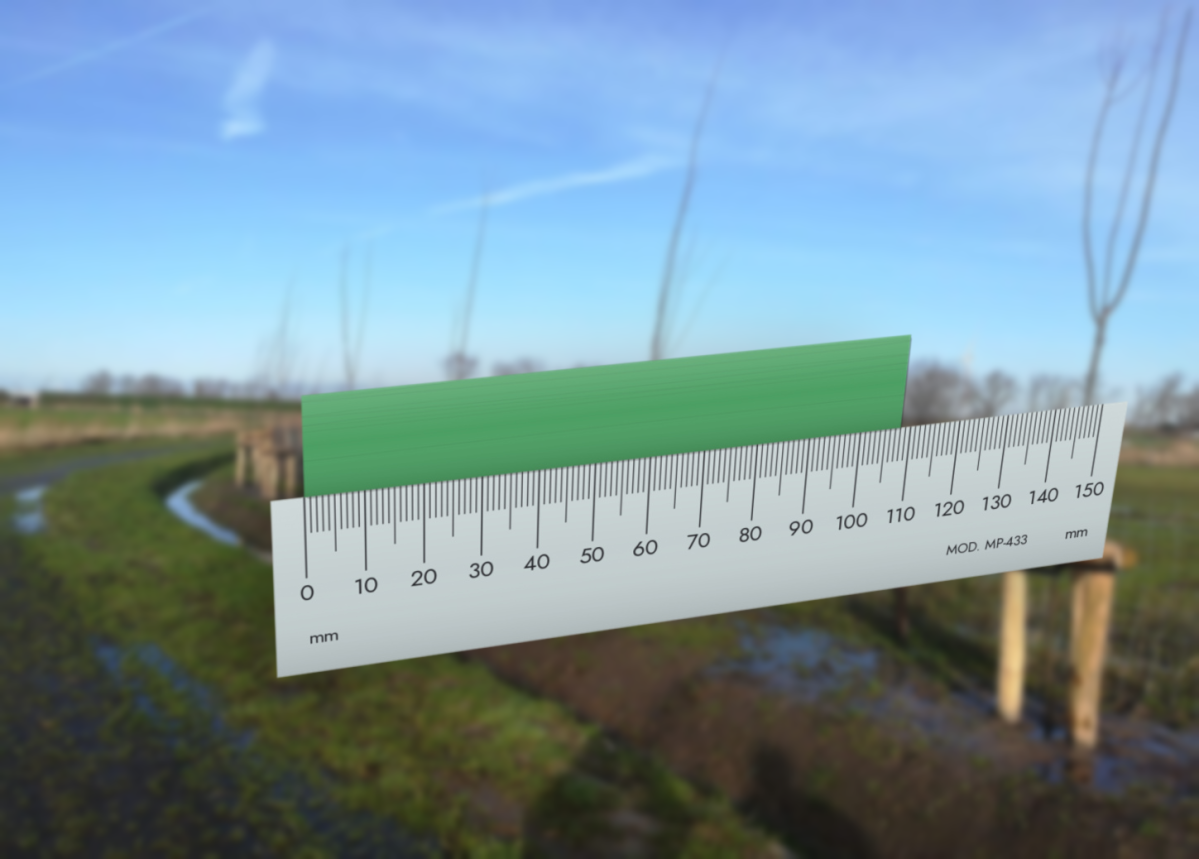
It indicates 108 mm
